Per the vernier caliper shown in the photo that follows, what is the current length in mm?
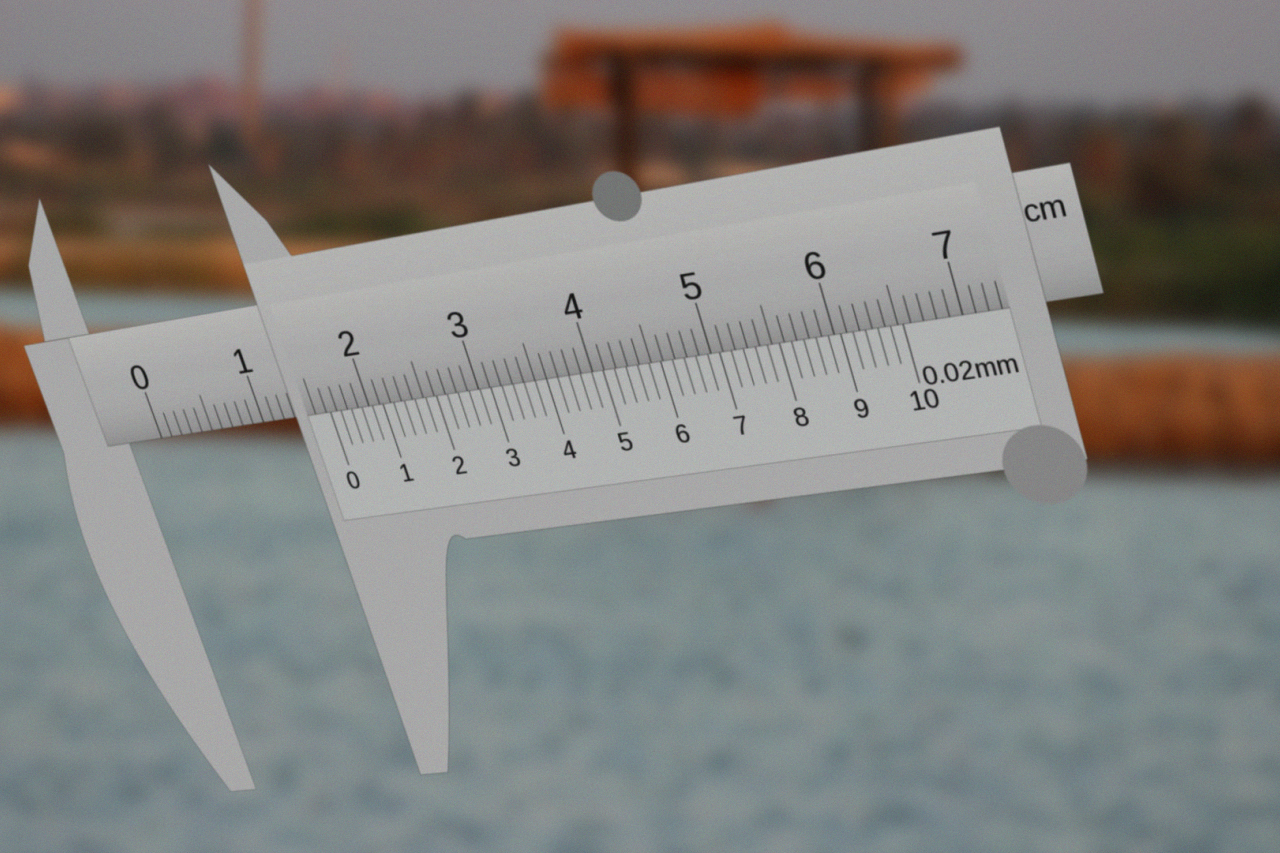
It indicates 16.4 mm
